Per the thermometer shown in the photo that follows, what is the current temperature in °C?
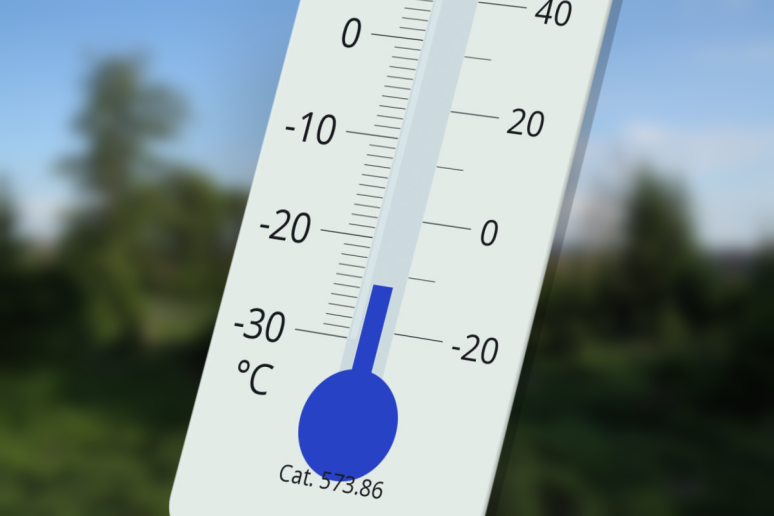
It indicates -24.5 °C
